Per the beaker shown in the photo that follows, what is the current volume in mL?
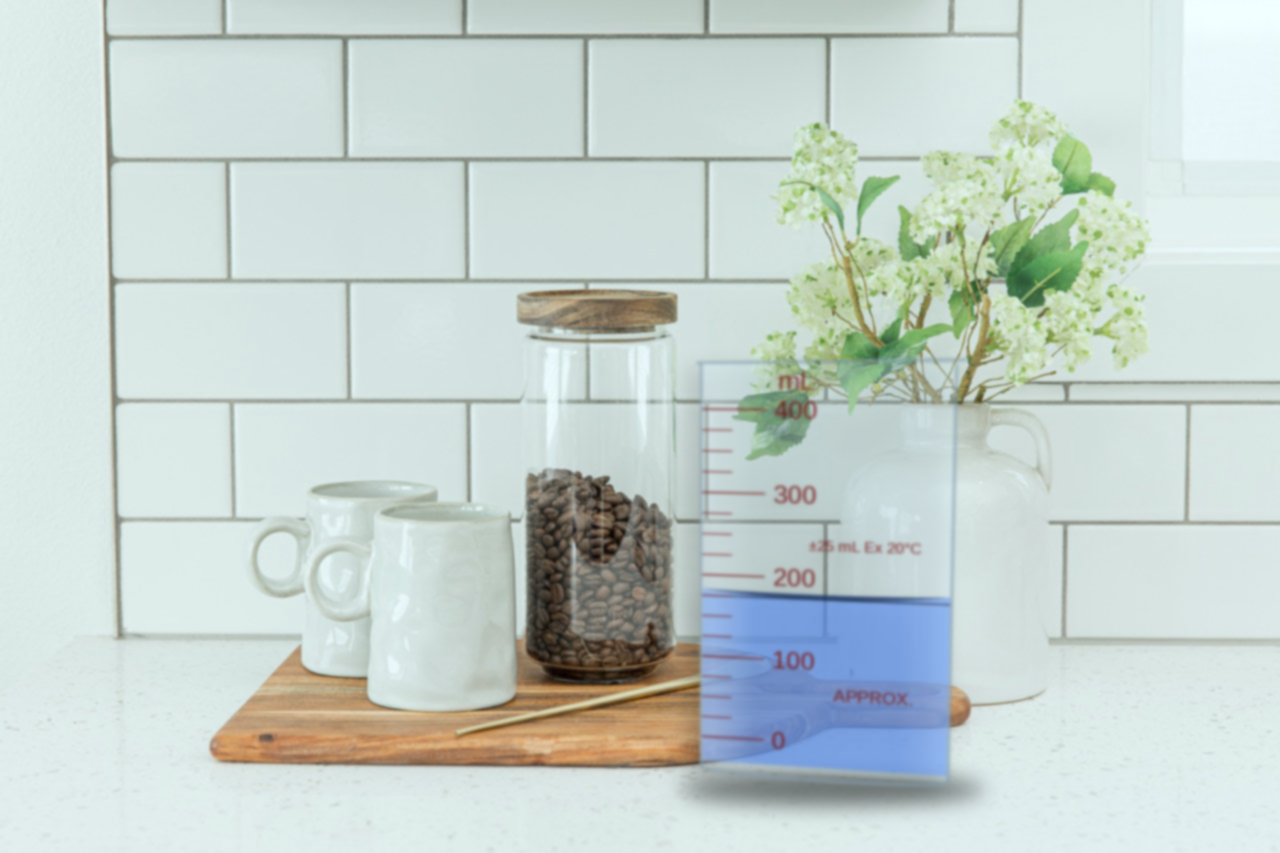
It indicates 175 mL
